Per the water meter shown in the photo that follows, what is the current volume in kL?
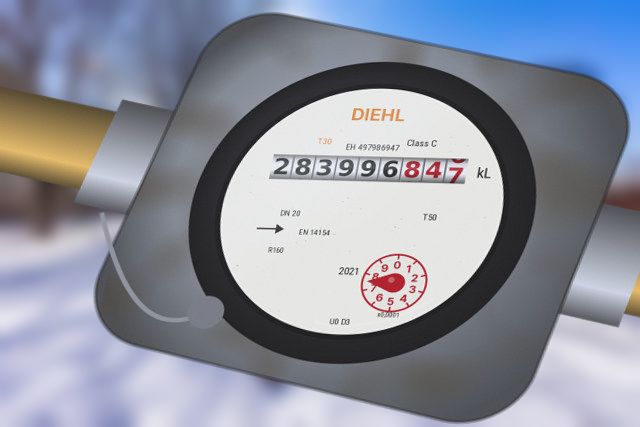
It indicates 283996.8467 kL
